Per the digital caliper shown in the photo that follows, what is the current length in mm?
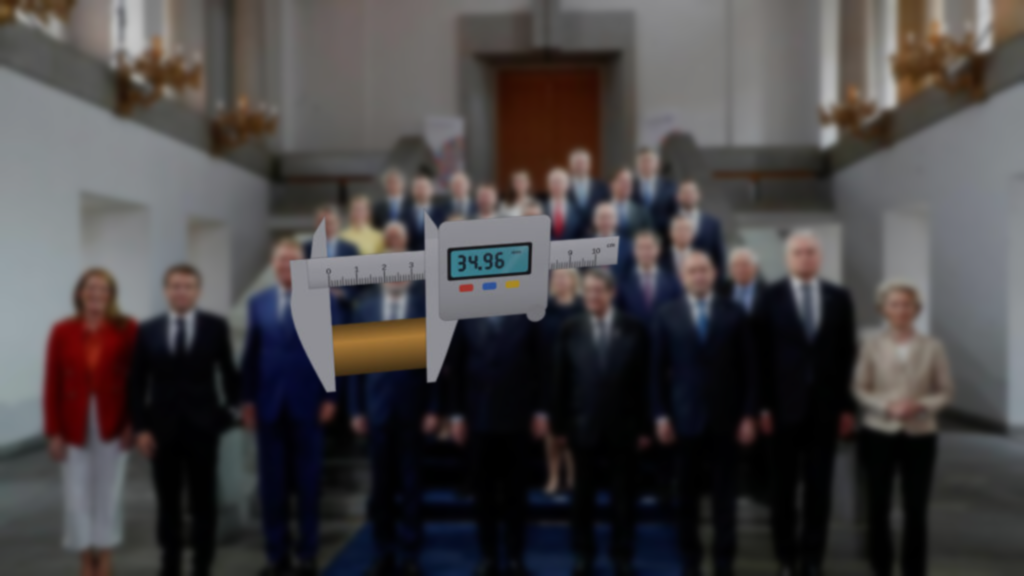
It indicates 34.96 mm
